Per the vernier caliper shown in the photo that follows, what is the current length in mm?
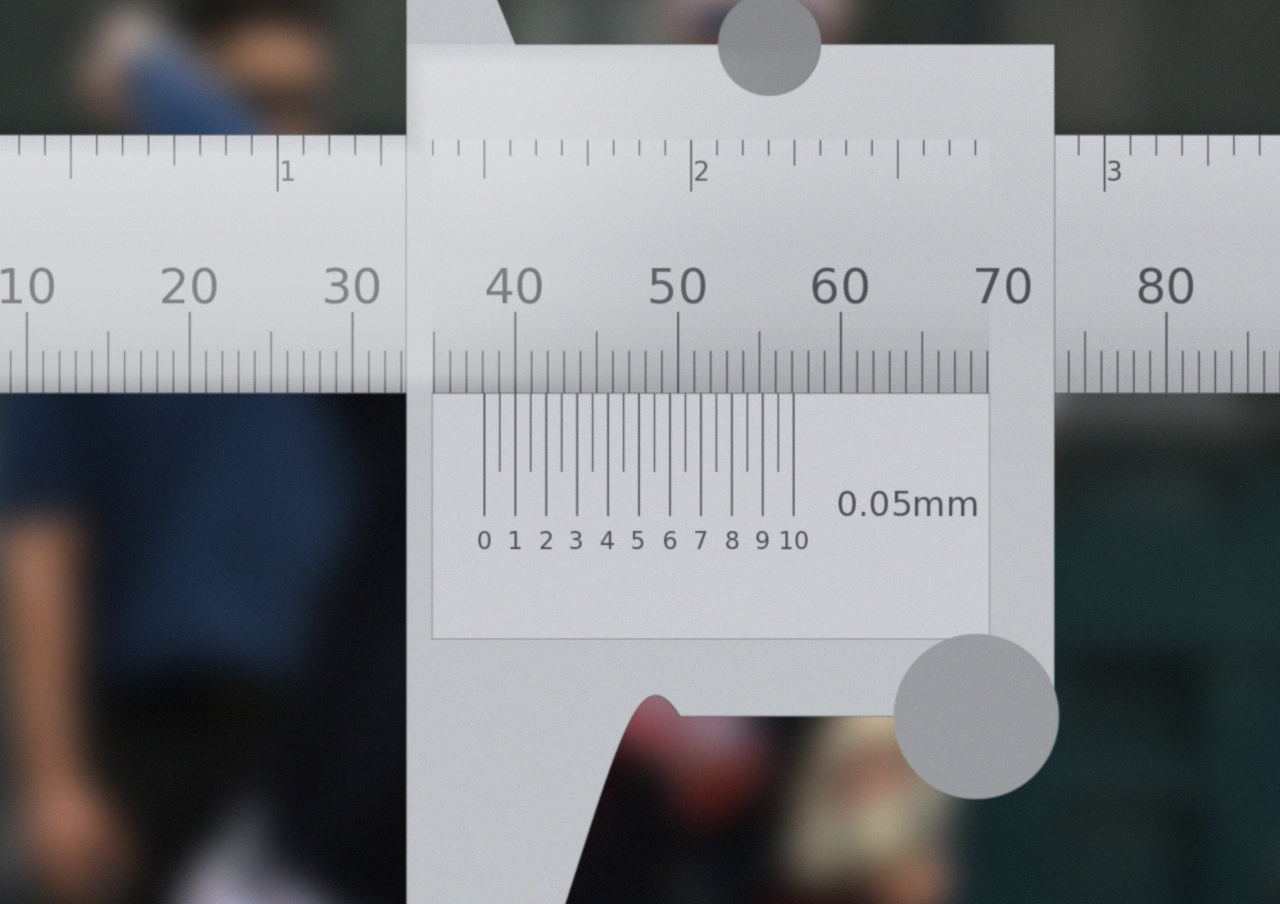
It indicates 38.1 mm
